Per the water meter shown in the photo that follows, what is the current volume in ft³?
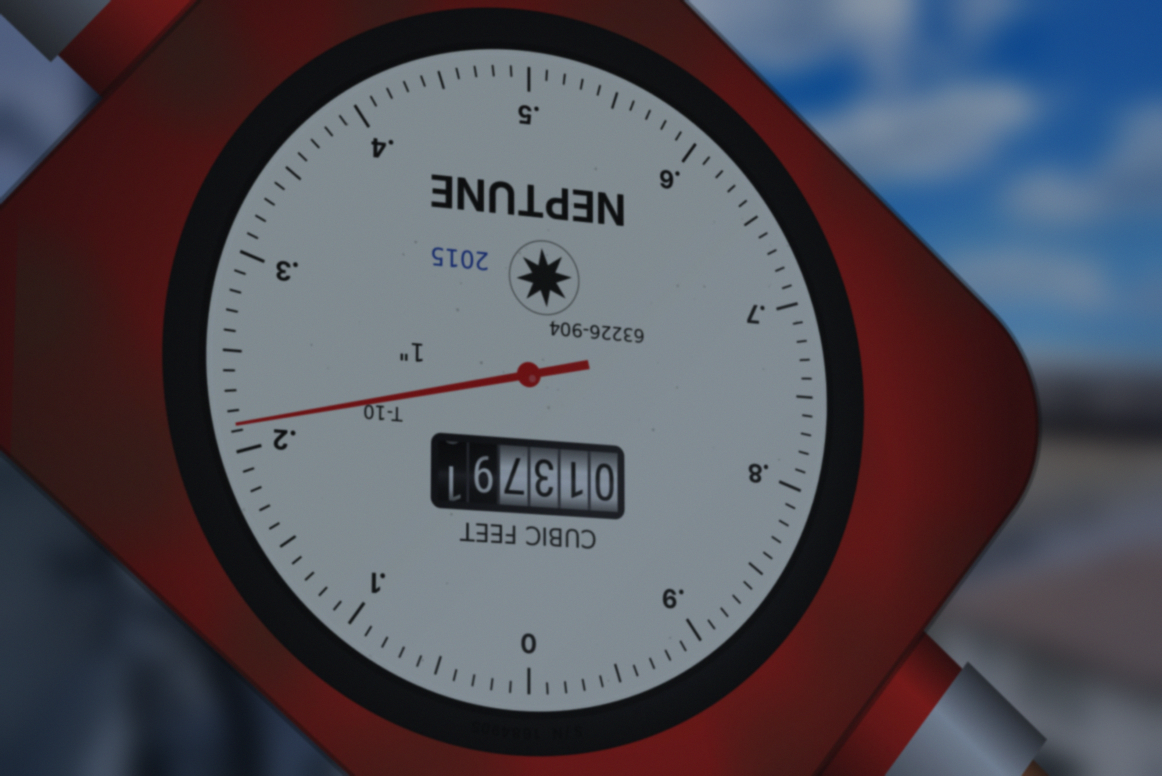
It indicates 13791.21 ft³
